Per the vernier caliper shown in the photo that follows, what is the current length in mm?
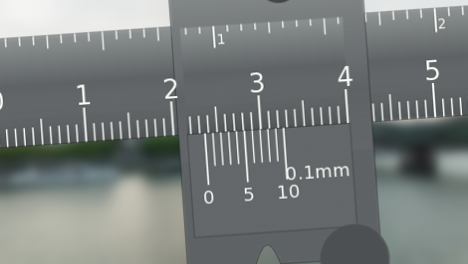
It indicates 23.6 mm
